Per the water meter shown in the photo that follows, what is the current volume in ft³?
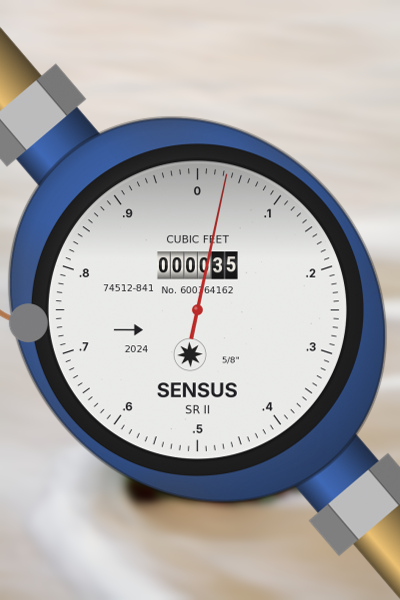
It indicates 35.03 ft³
